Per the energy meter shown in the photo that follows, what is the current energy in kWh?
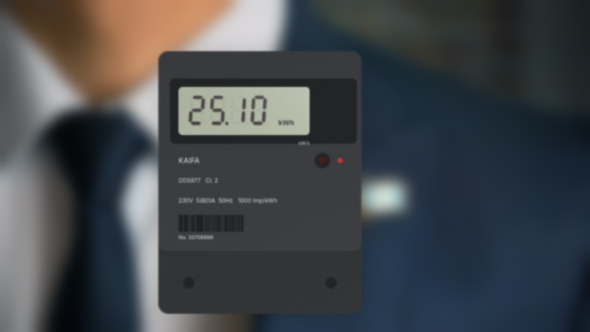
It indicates 25.10 kWh
